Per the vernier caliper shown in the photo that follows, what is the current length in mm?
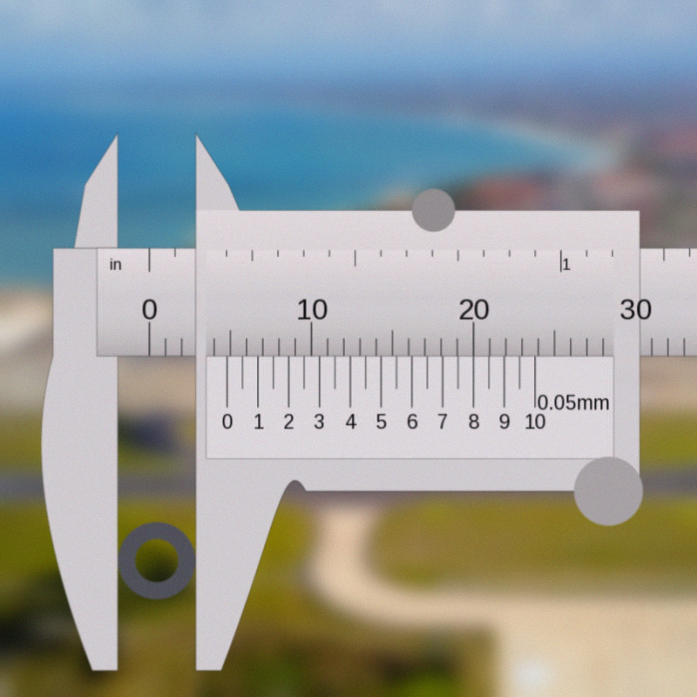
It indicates 4.8 mm
